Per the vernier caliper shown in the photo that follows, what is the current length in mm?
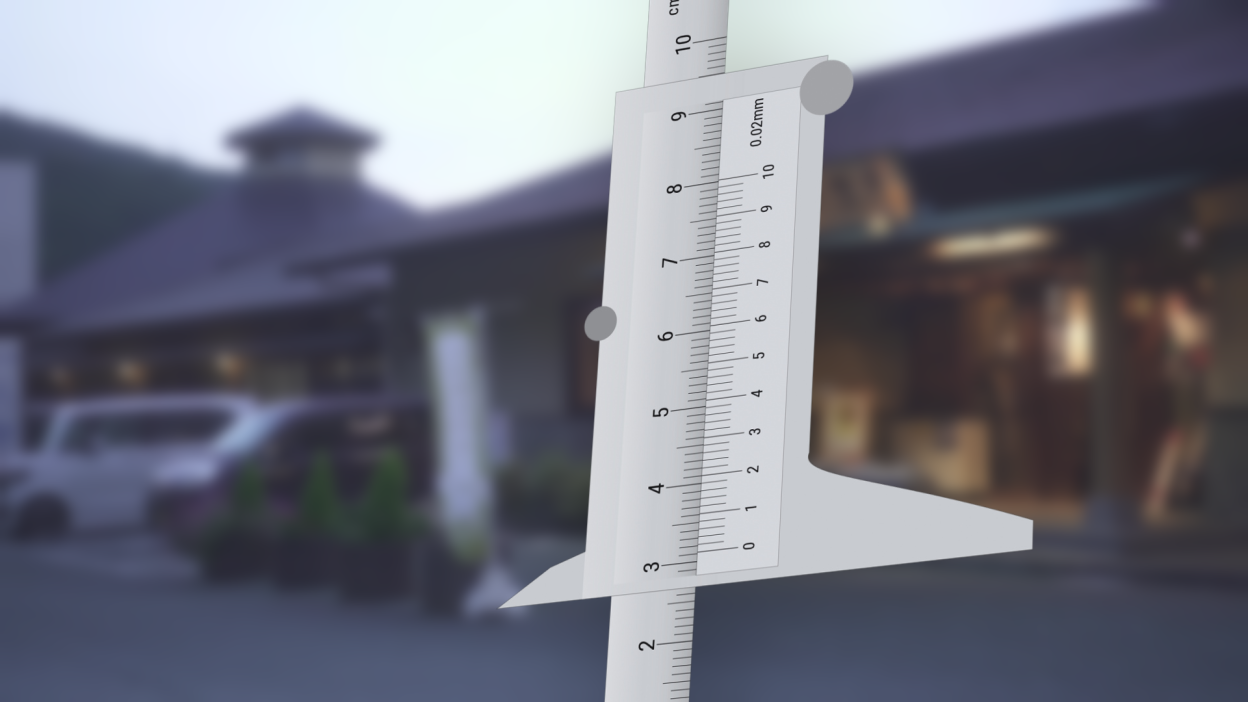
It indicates 31.2 mm
